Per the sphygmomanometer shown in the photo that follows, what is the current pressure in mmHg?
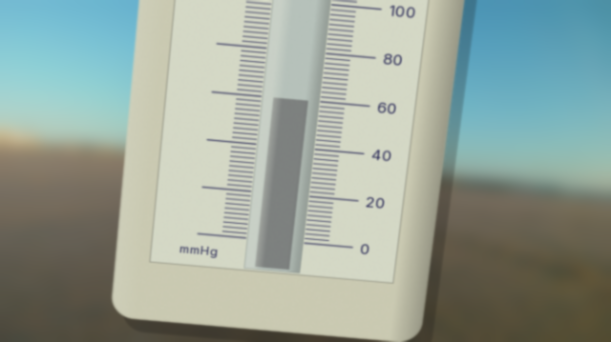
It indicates 60 mmHg
